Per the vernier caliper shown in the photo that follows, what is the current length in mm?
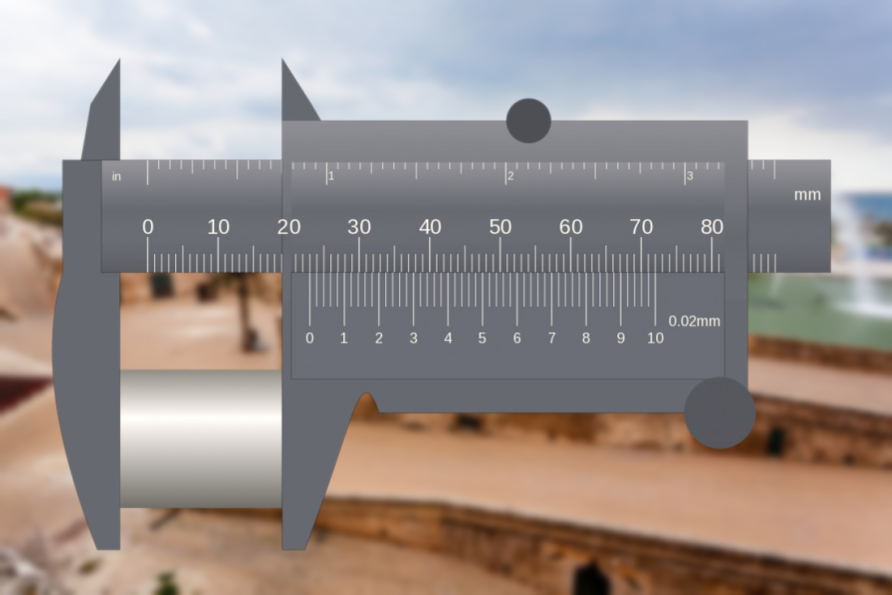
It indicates 23.0 mm
